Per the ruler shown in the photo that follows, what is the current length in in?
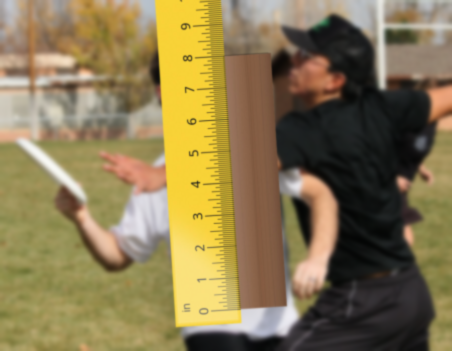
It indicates 8 in
